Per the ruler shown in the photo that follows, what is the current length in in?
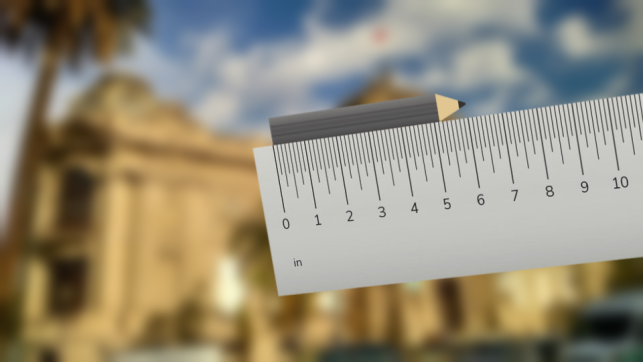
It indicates 6 in
